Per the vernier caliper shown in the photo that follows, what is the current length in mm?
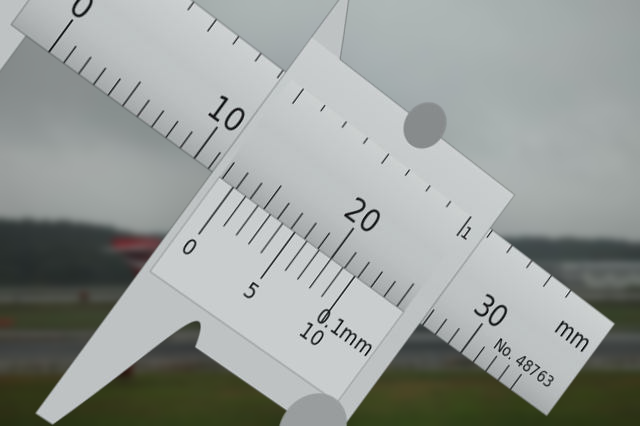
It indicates 12.8 mm
